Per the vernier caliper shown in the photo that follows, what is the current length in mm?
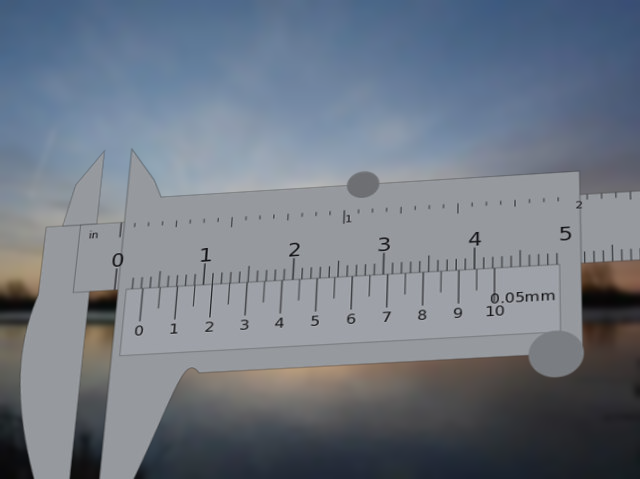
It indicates 3.2 mm
